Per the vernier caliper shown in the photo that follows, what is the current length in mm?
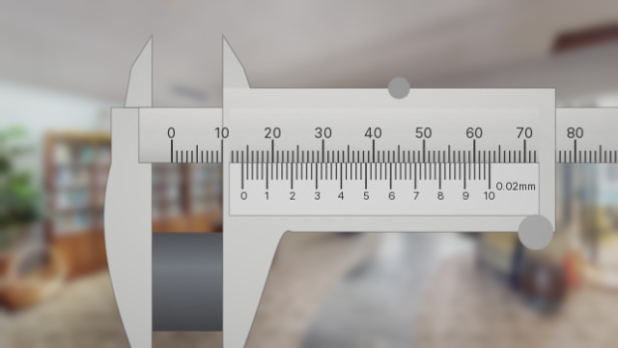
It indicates 14.0 mm
